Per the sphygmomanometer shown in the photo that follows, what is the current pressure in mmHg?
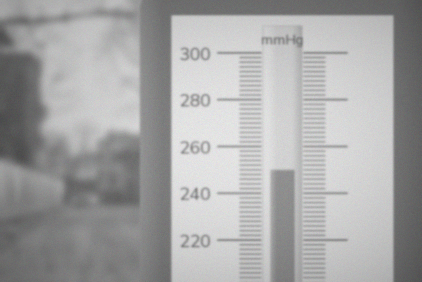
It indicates 250 mmHg
